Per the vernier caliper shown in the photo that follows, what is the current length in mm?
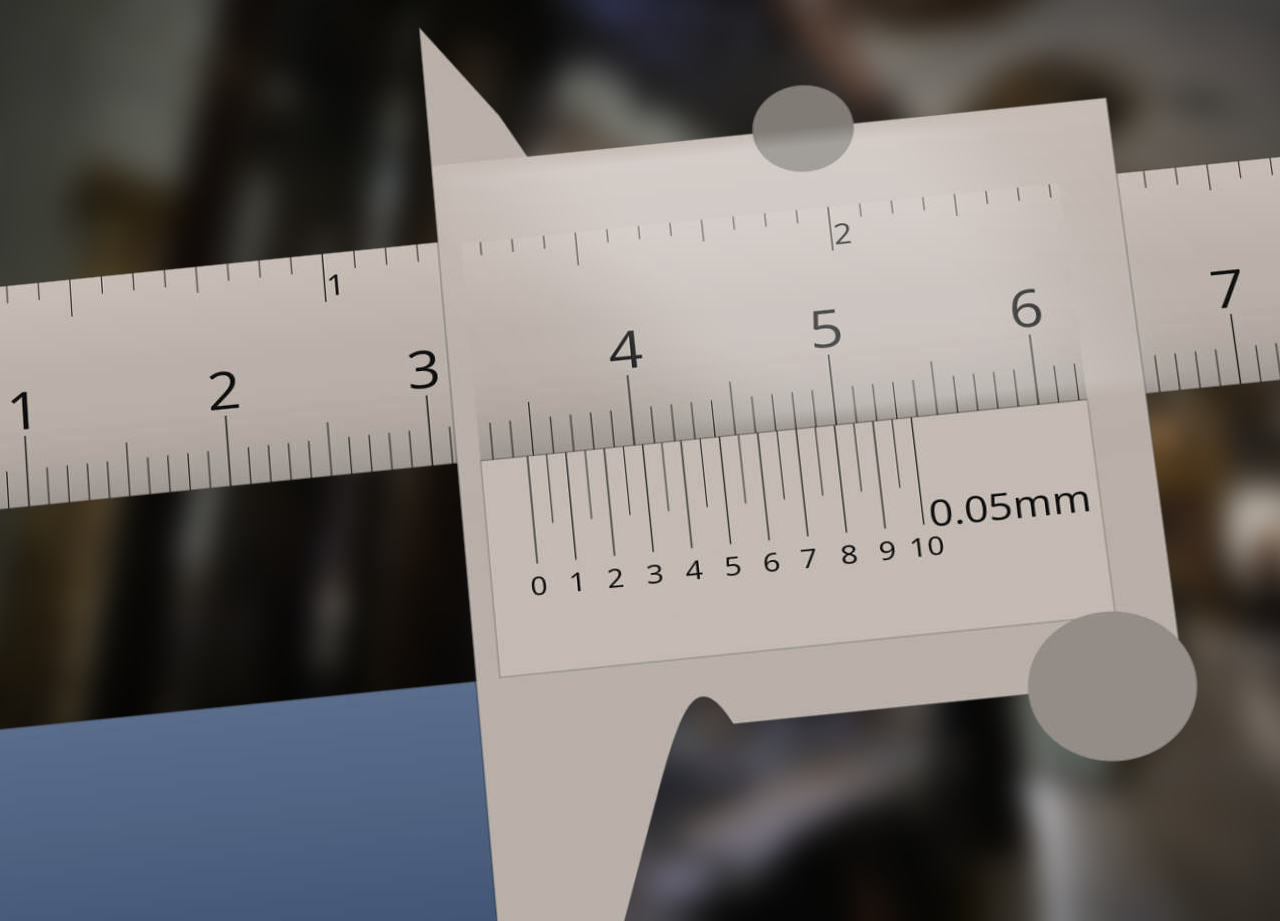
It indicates 34.7 mm
